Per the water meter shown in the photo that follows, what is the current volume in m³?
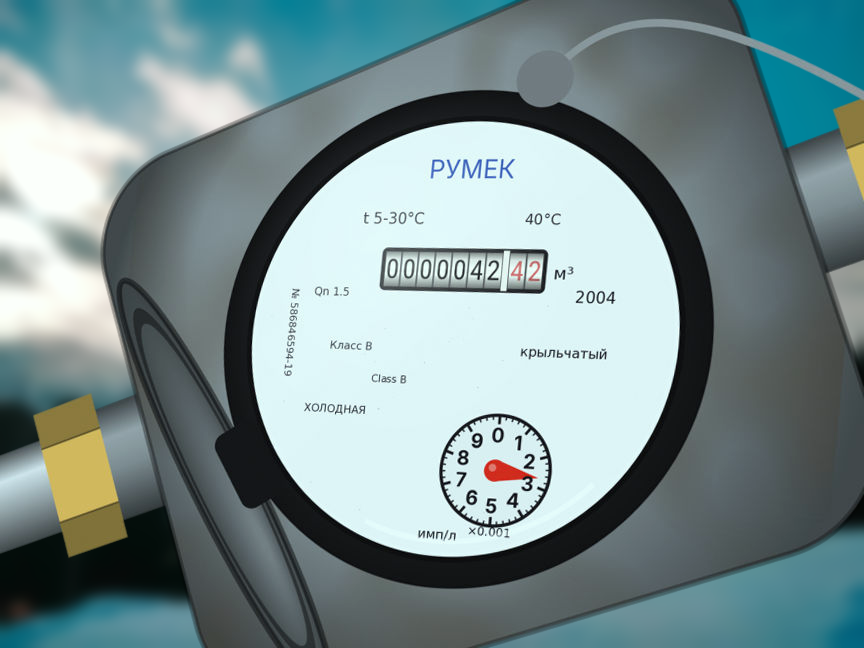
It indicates 42.422 m³
